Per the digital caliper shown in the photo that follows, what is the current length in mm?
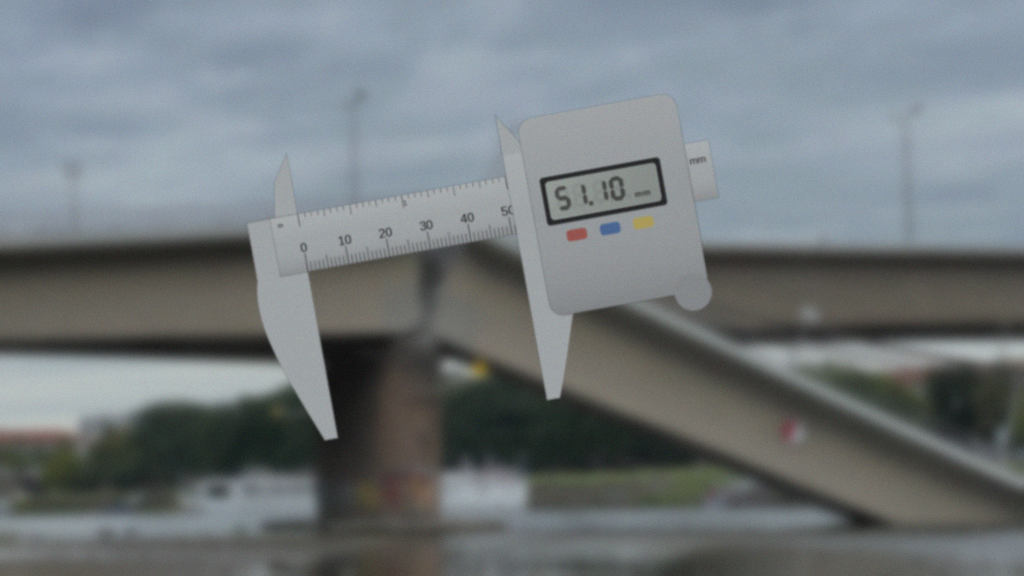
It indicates 51.10 mm
